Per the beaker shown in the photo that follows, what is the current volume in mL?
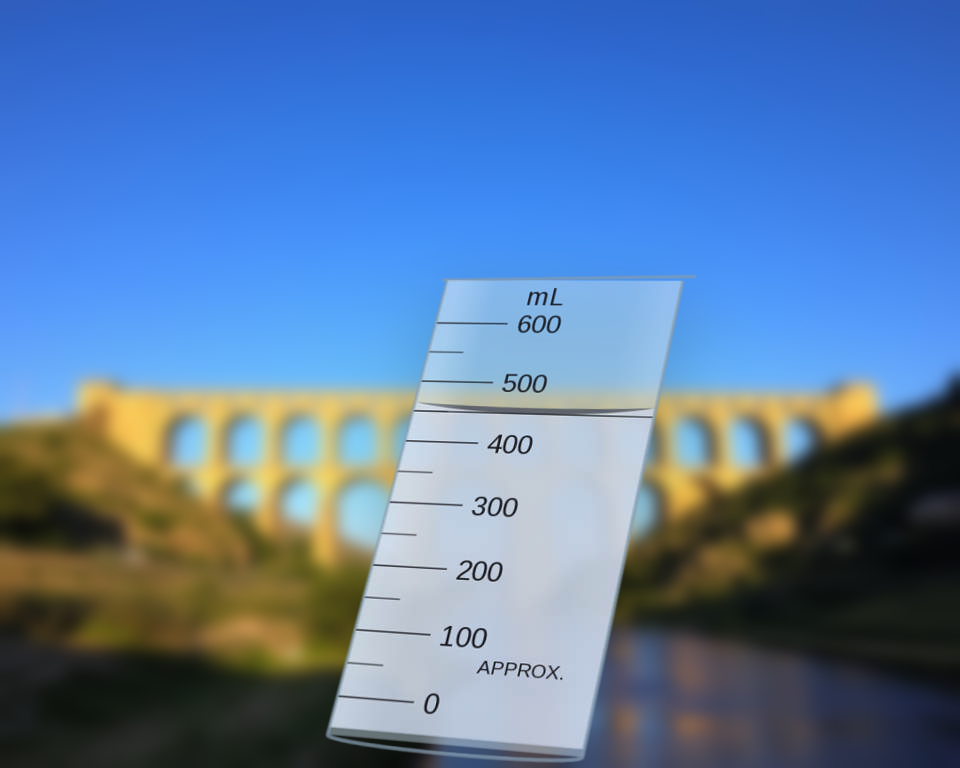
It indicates 450 mL
